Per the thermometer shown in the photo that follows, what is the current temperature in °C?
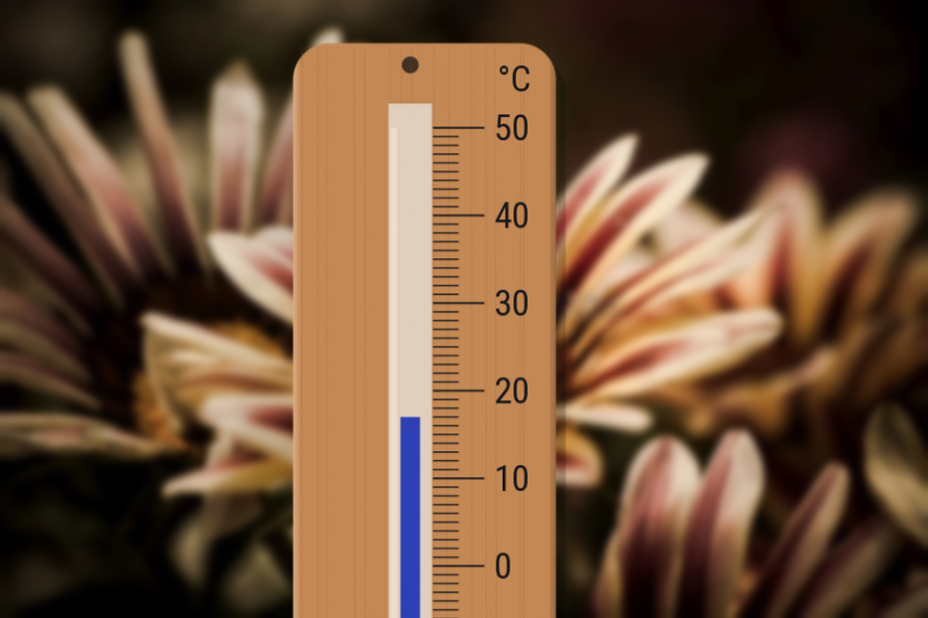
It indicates 17 °C
